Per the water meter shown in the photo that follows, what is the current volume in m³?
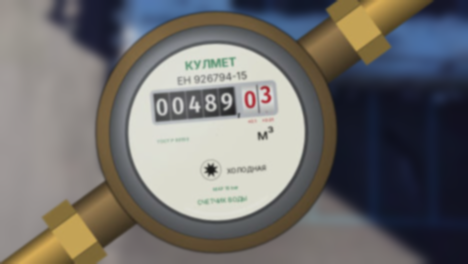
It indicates 489.03 m³
